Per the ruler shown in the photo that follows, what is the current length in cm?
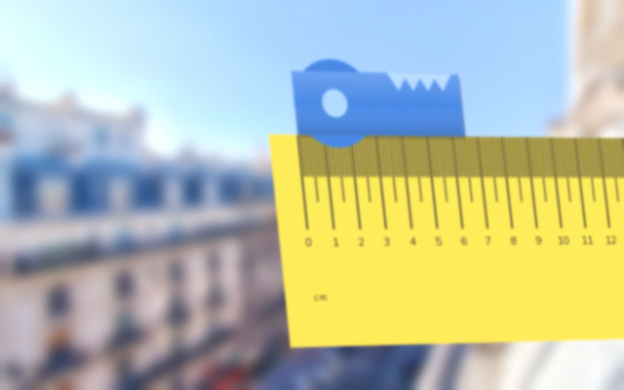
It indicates 6.5 cm
